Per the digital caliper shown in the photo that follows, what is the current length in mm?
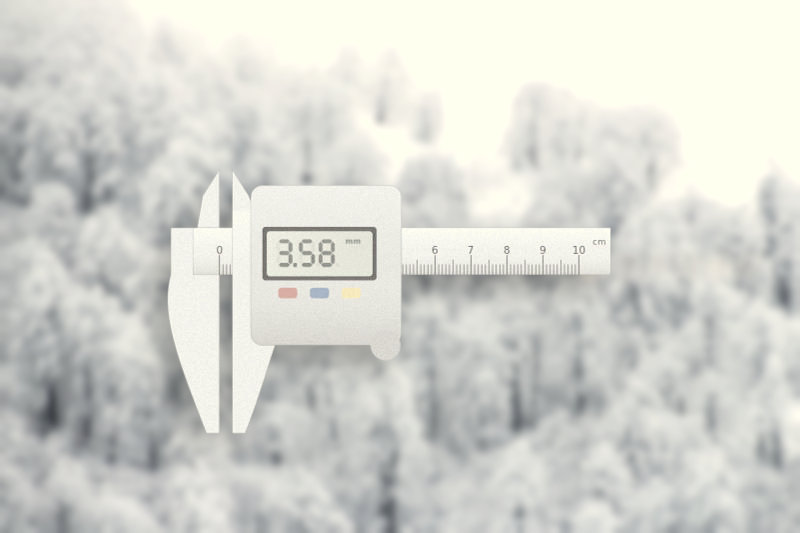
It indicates 3.58 mm
